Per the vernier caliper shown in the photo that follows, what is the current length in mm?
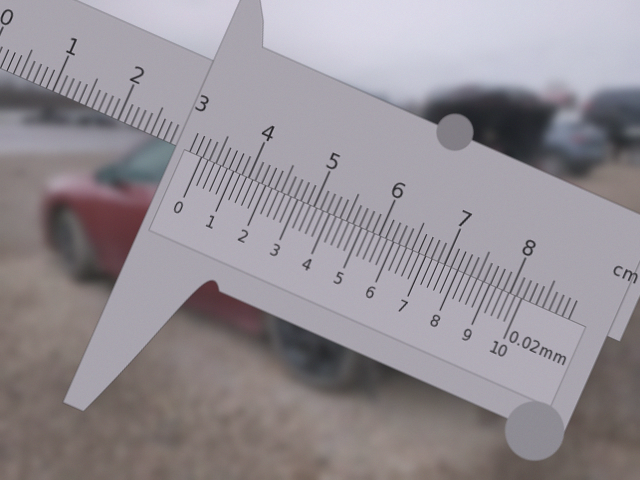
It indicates 32.8 mm
